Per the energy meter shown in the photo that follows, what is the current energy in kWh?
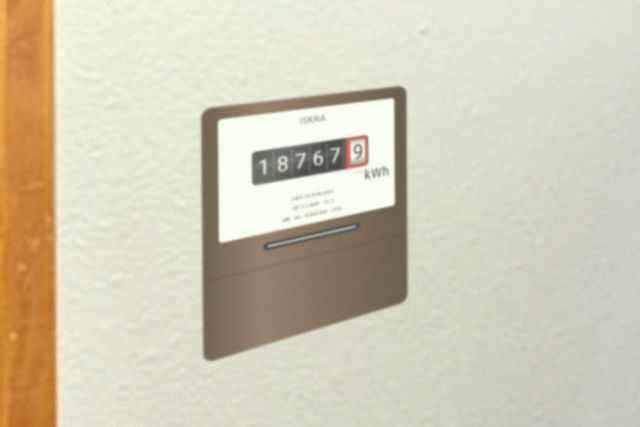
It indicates 18767.9 kWh
